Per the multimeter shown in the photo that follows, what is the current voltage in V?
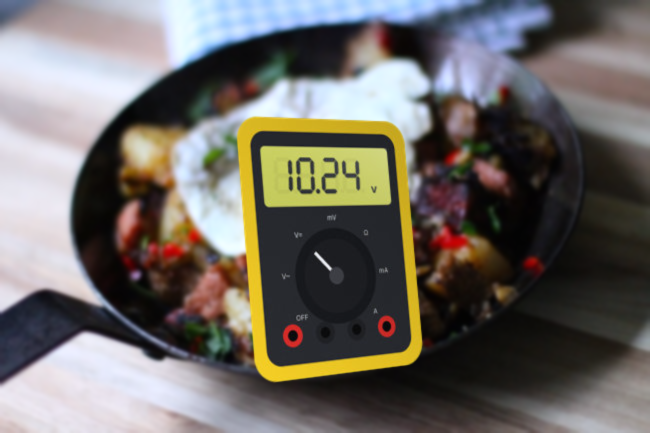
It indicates 10.24 V
